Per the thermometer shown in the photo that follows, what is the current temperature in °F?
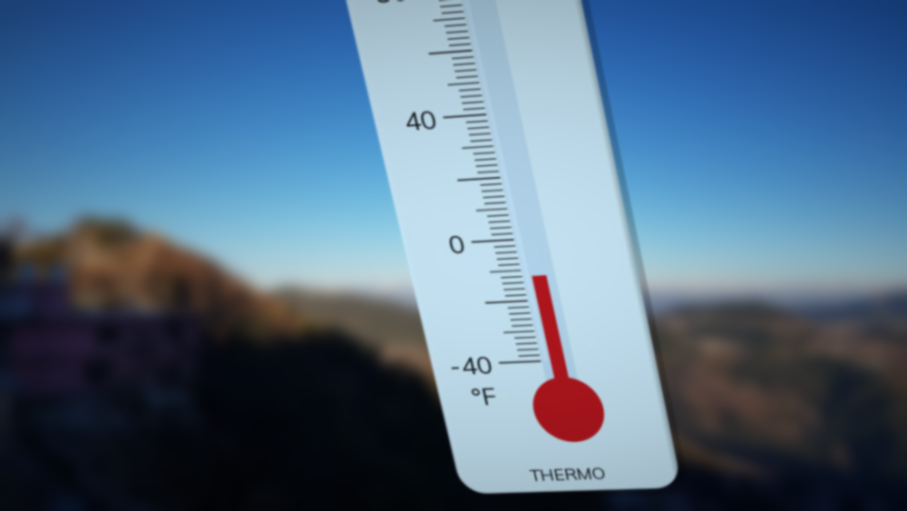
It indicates -12 °F
